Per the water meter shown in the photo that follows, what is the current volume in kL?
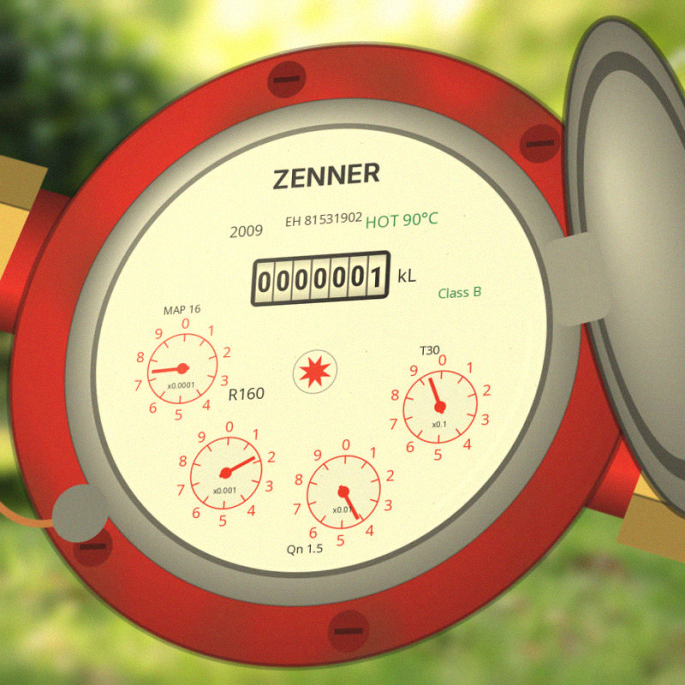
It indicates 0.9417 kL
